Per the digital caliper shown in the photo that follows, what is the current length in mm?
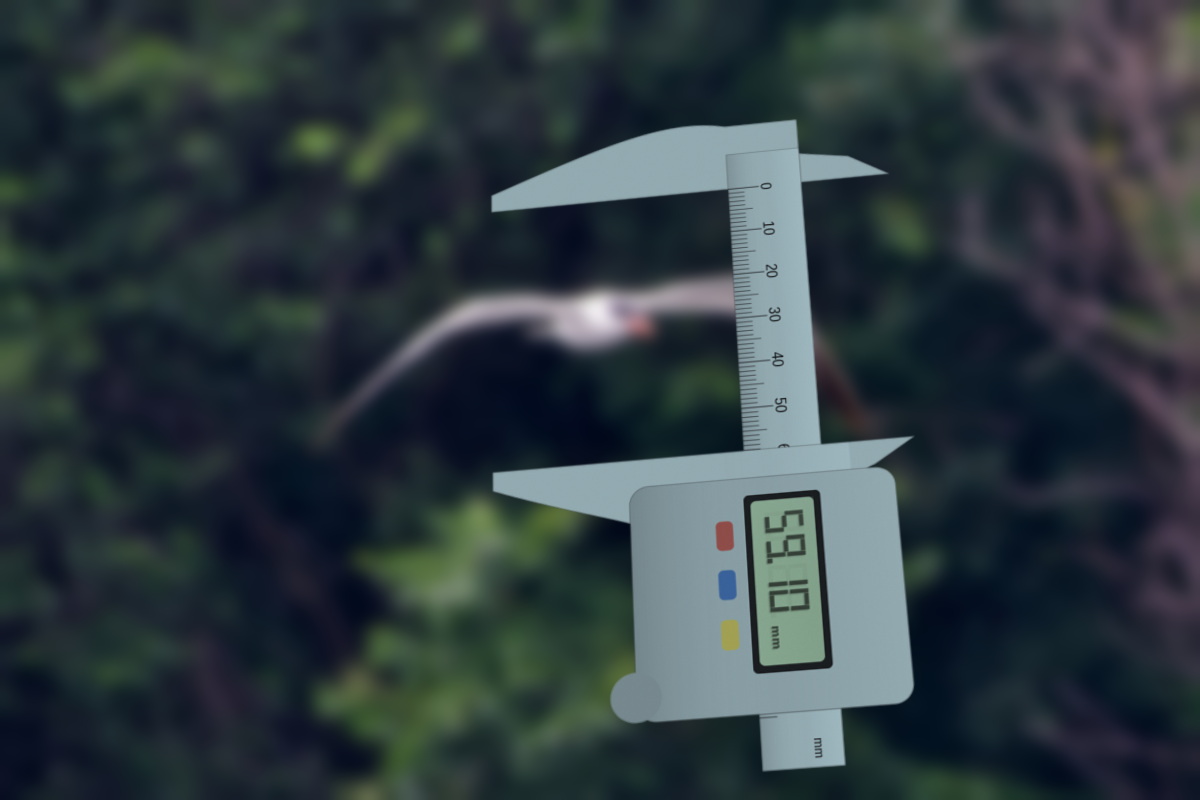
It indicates 59.10 mm
